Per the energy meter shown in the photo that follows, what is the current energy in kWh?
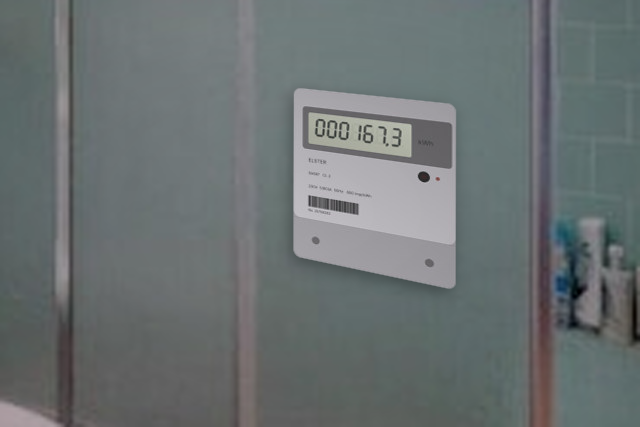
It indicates 167.3 kWh
